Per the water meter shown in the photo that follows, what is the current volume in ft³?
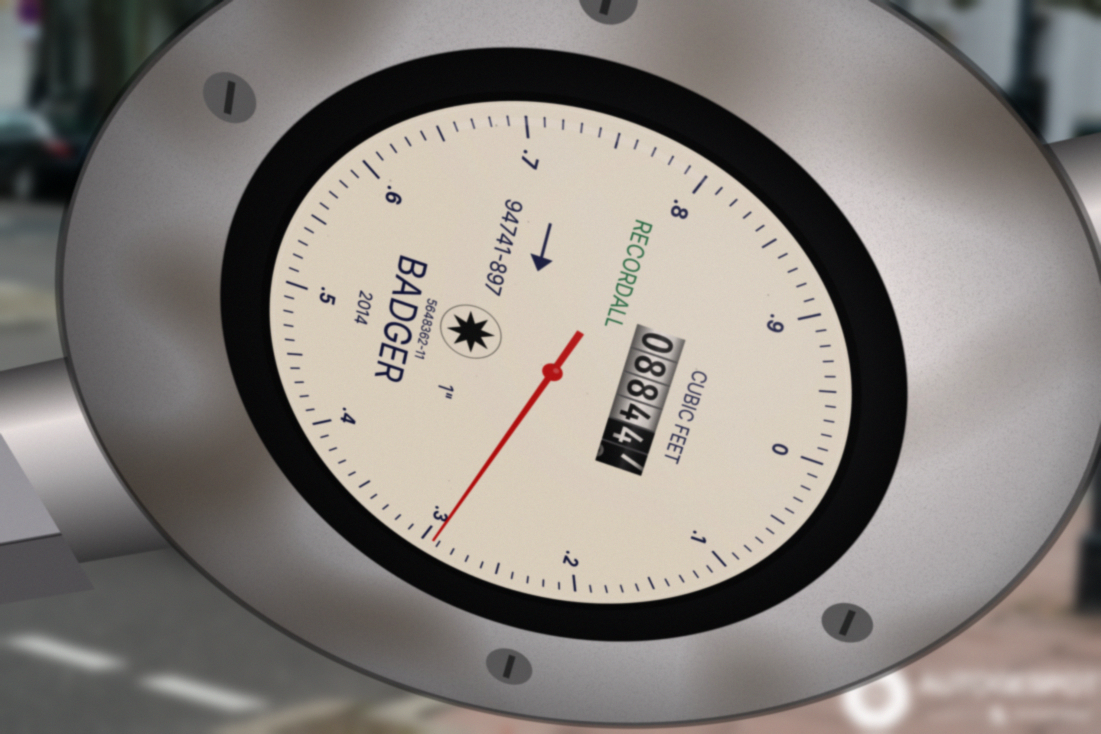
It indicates 88447.29 ft³
